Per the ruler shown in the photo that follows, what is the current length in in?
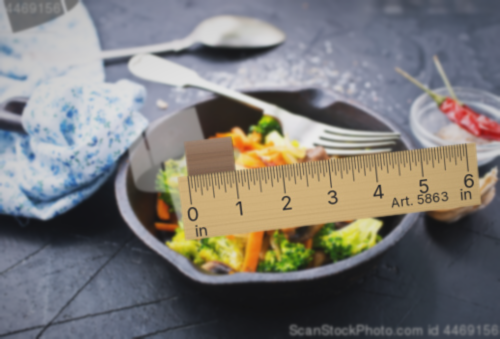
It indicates 1 in
